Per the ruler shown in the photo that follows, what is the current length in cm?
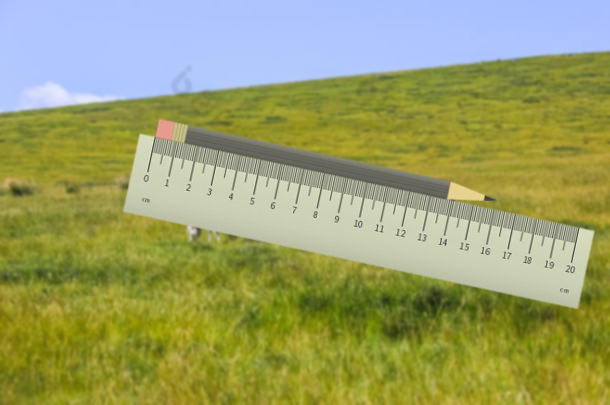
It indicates 16 cm
